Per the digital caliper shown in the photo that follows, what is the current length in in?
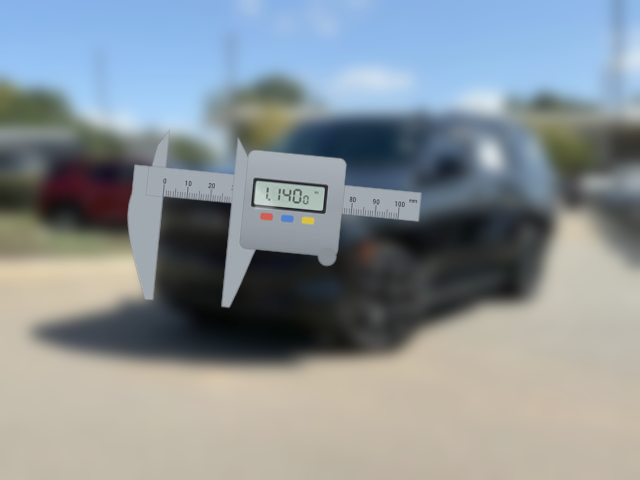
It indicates 1.1400 in
